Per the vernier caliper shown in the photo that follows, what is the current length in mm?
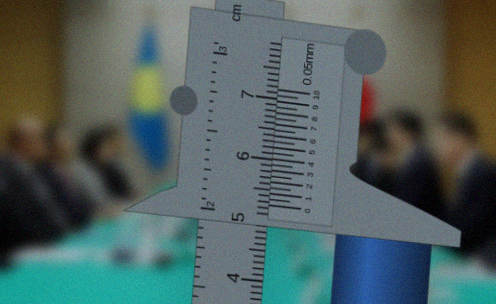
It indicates 52.5 mm
